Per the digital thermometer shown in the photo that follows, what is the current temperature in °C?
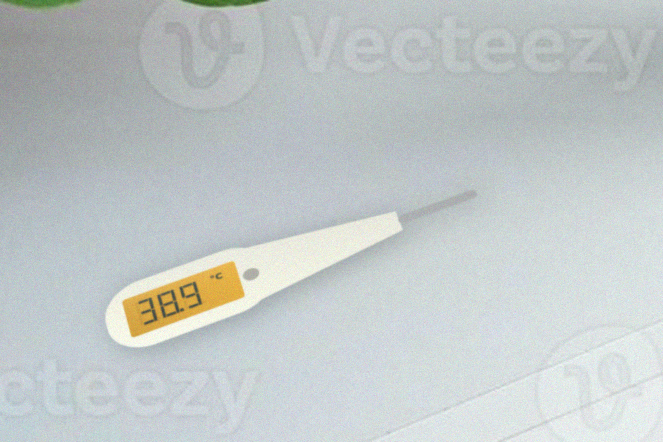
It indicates 38.9 °C
